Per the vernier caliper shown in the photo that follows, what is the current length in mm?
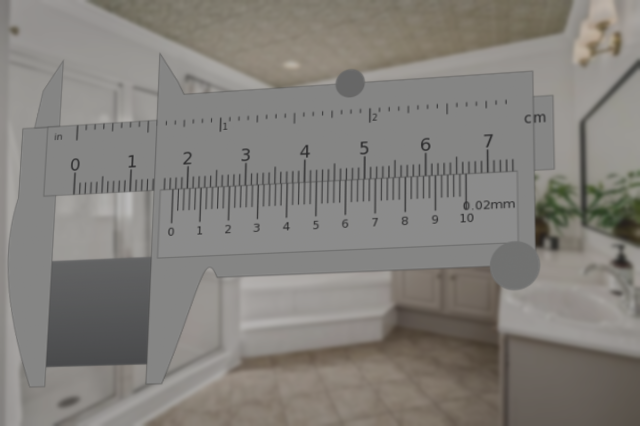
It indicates 17.5 mm
